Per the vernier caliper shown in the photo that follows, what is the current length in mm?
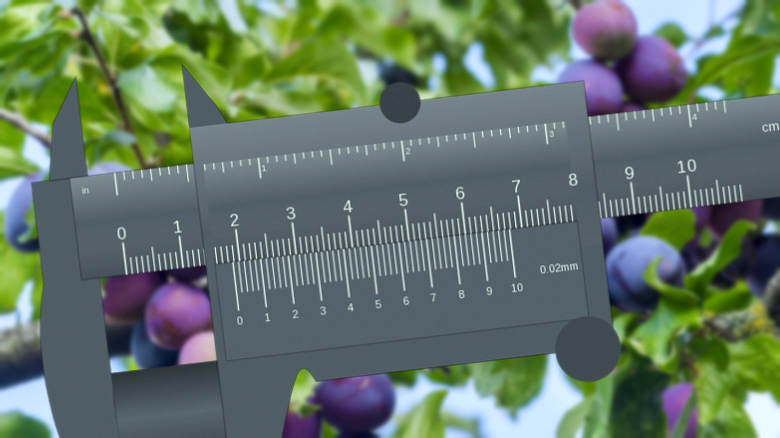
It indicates 18.8 mm
